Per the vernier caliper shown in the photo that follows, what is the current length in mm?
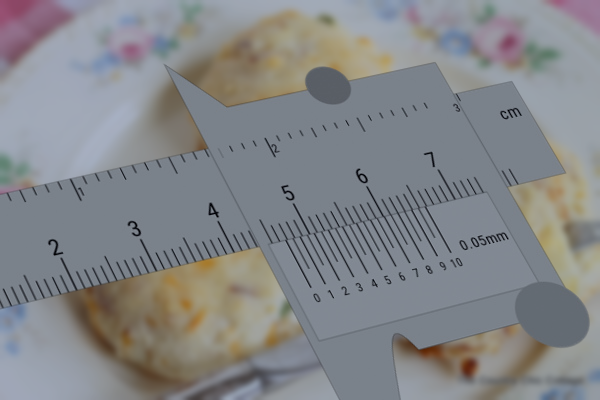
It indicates 46.8 mm
